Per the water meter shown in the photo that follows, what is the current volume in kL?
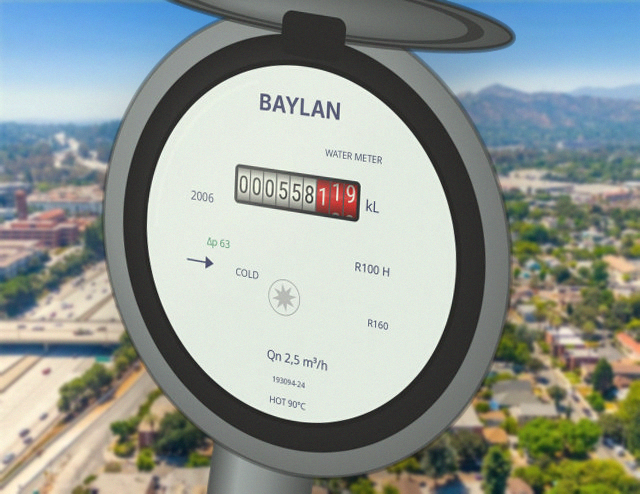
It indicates 558.119 kL
